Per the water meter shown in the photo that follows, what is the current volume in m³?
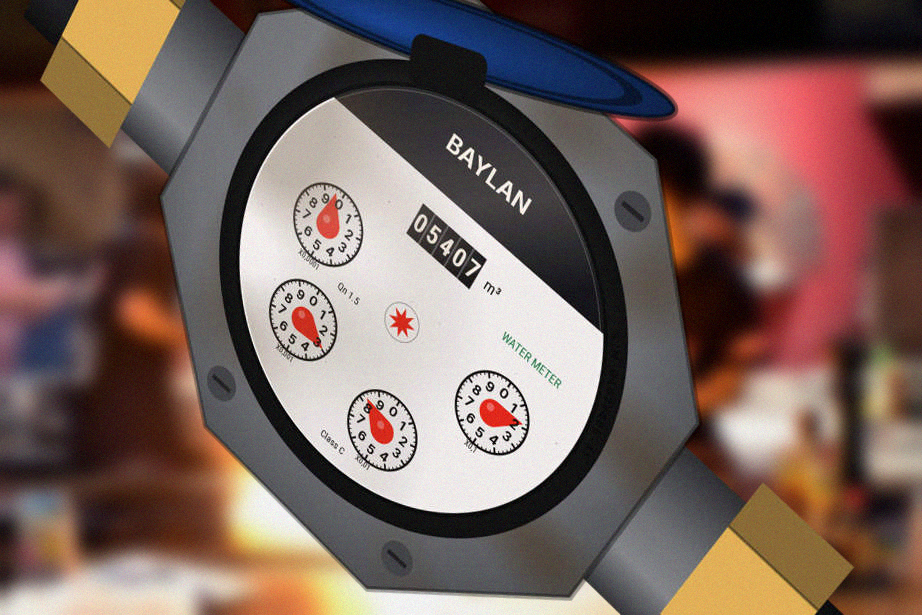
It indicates 5407.1829 m³
